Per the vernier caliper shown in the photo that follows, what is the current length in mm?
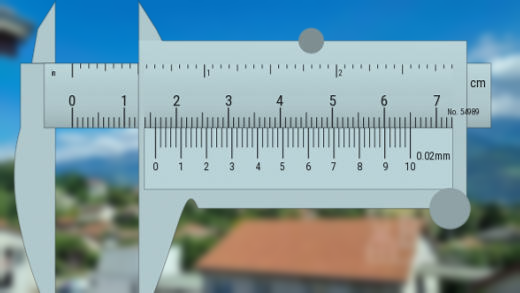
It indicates 16.0 mm
